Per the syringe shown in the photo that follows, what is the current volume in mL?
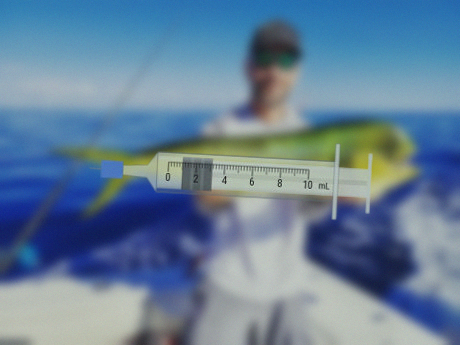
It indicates 1 mL
